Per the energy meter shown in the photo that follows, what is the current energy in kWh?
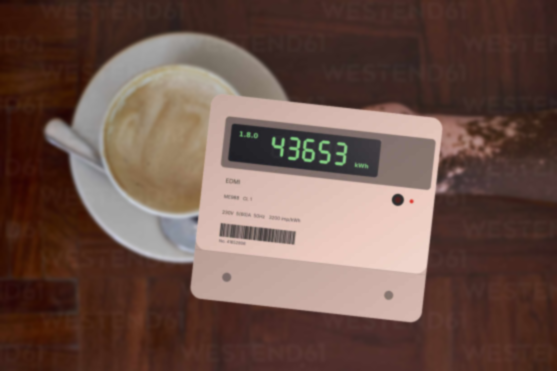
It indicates 43653 kWh
